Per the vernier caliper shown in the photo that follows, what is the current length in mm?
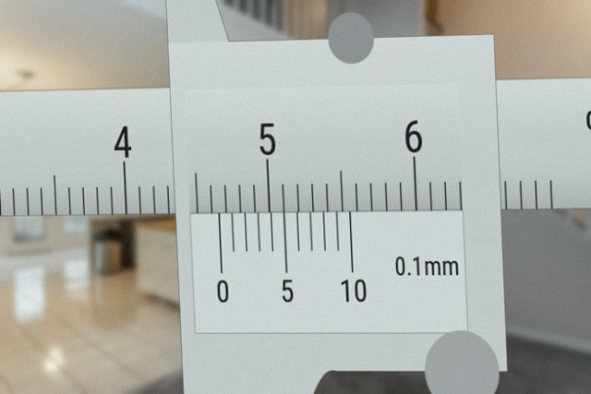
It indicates 46.5 mm
